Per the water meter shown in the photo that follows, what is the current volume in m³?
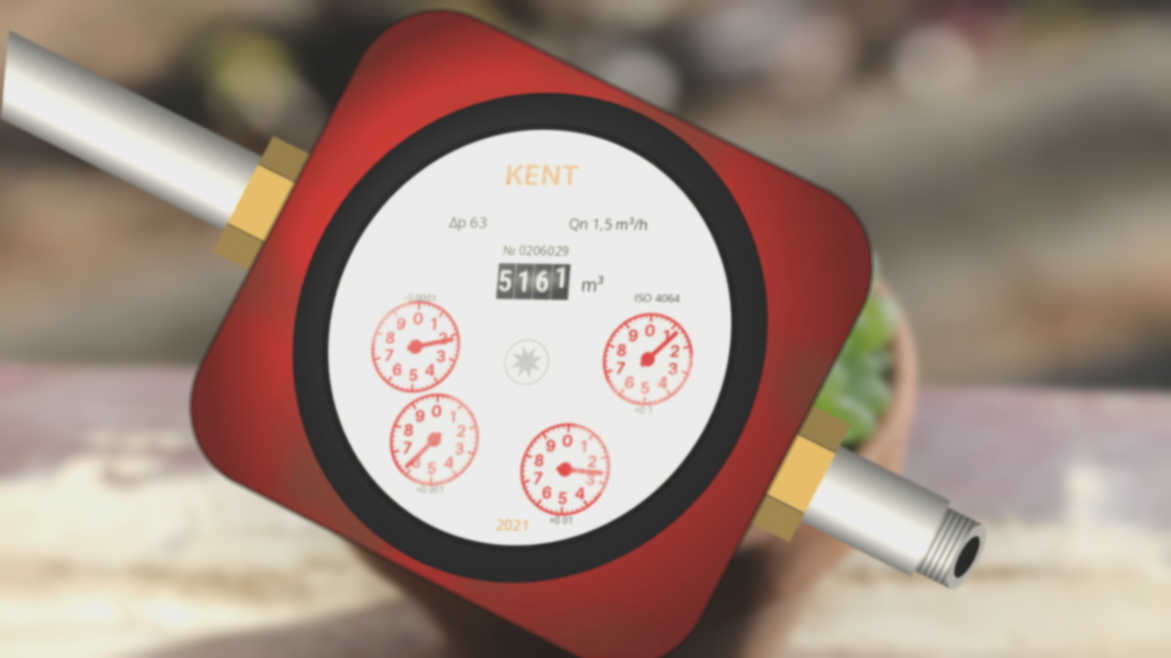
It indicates 5161.1262 m³
